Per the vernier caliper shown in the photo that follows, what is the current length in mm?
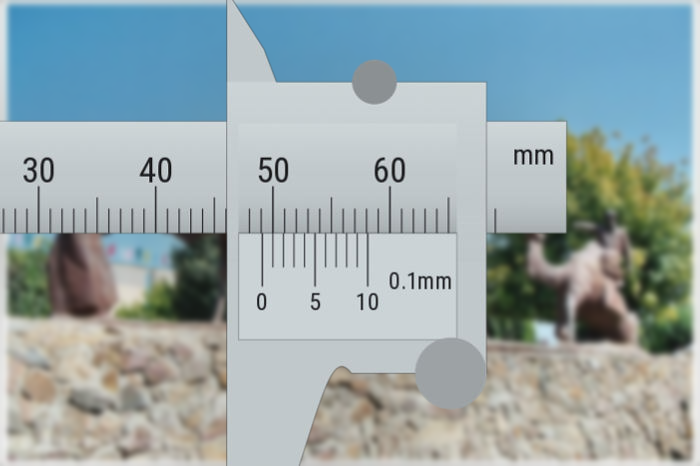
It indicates 49.1 mm
